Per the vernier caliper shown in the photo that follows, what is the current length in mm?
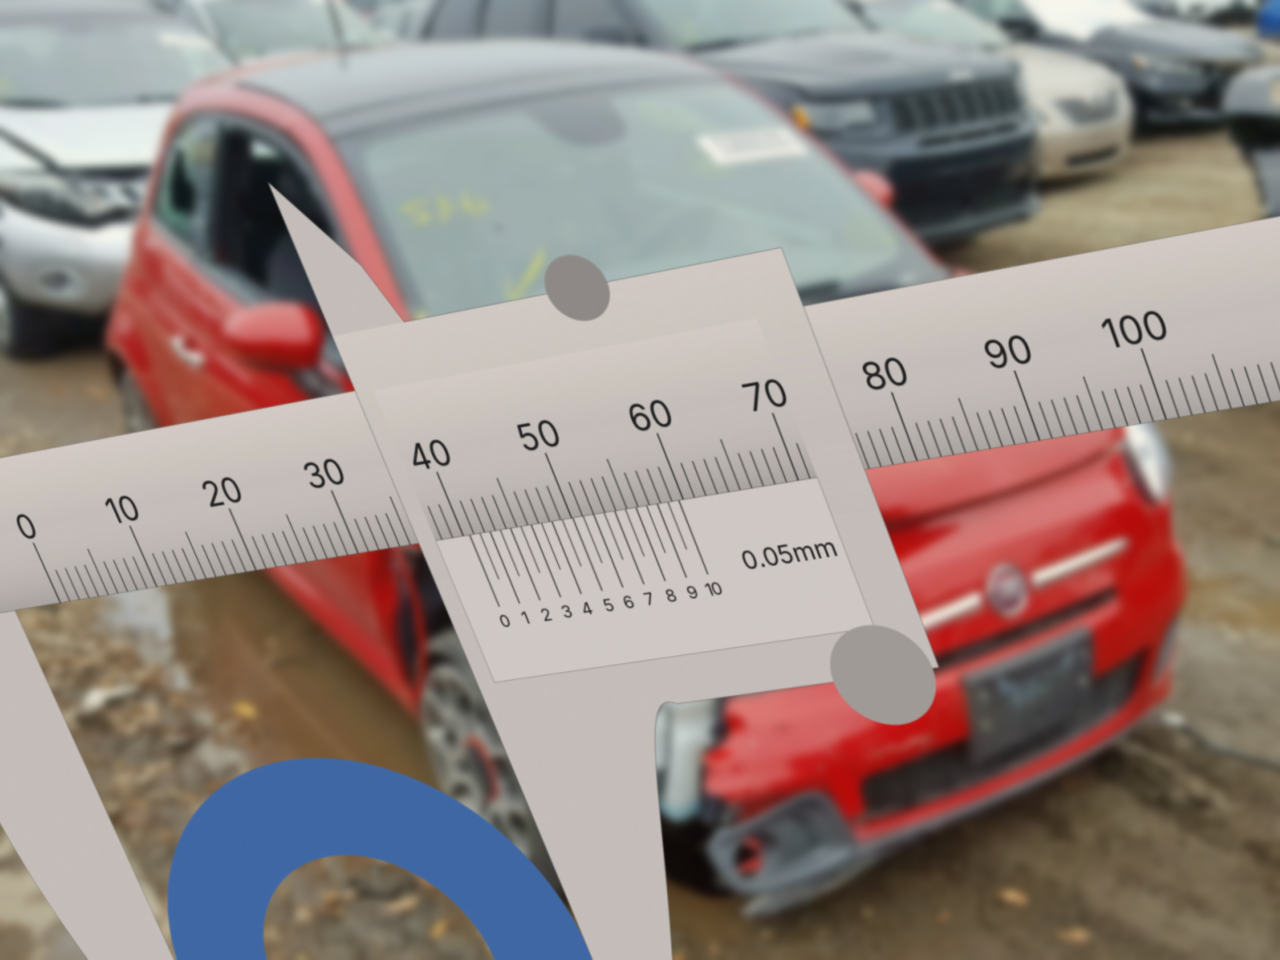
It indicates 40.6 mm
